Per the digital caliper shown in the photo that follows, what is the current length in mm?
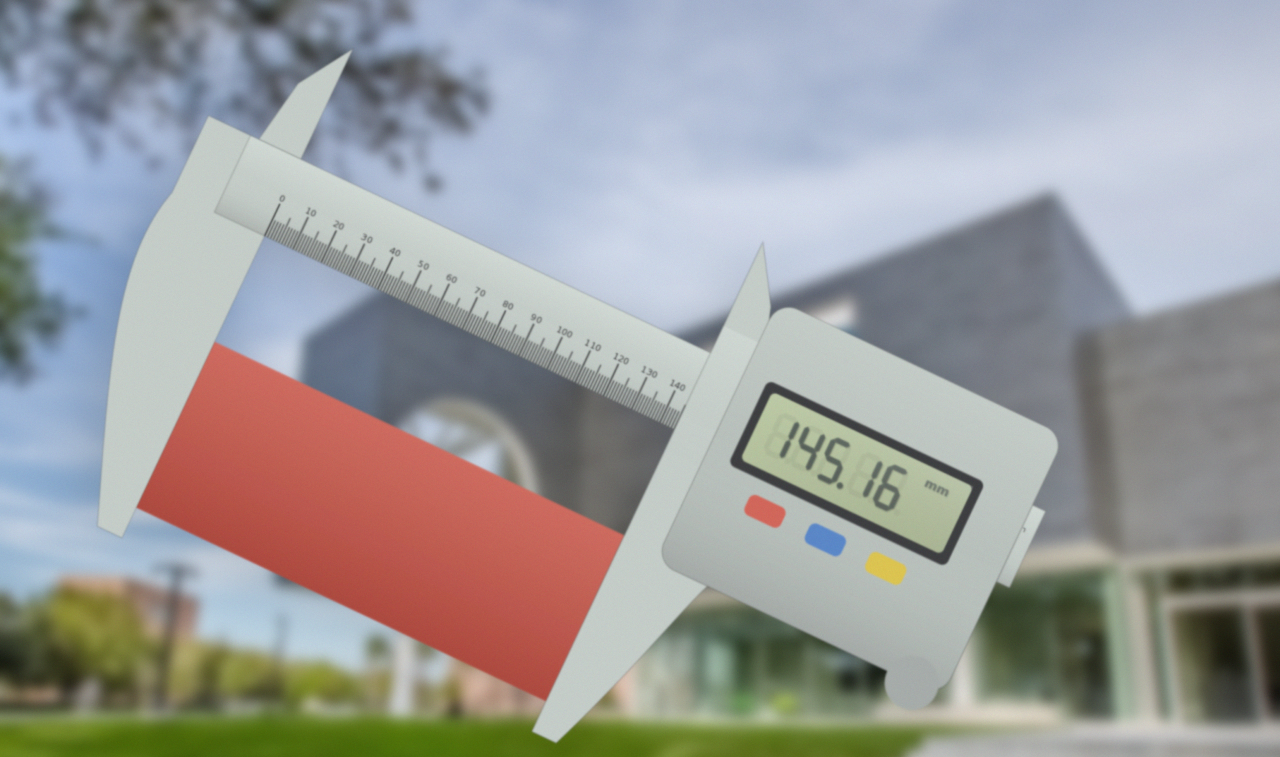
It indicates 145.16 mm
